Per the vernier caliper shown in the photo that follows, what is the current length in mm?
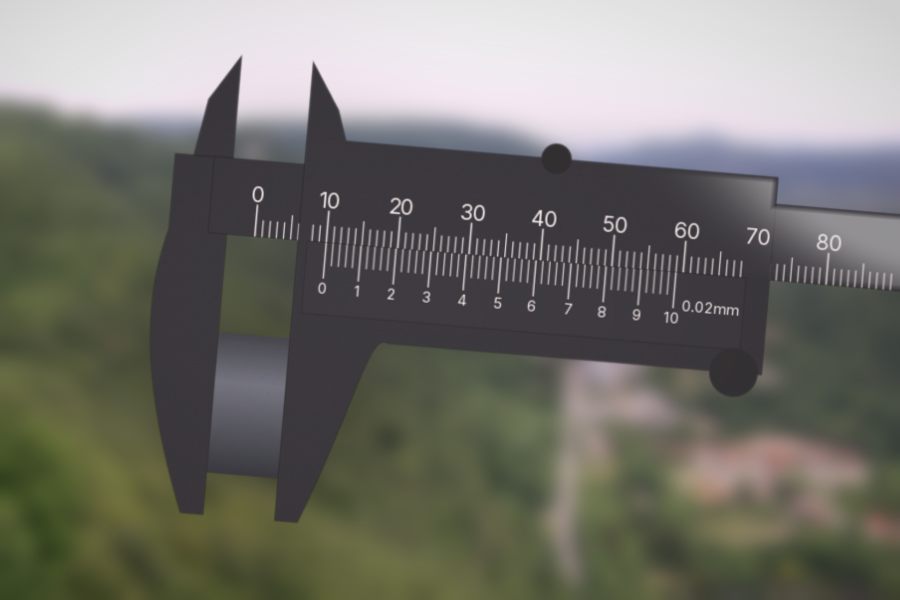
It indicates 10.0 mm
